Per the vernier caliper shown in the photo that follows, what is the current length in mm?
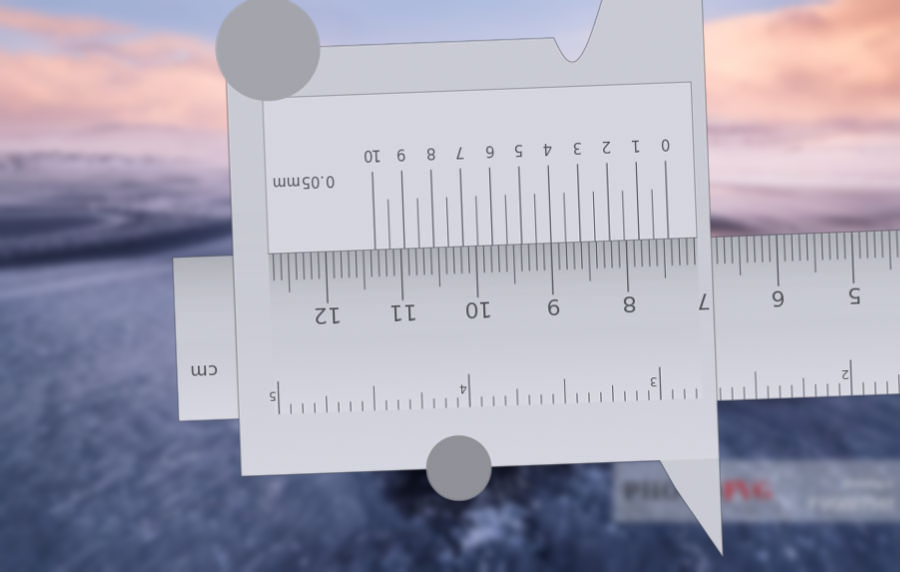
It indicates 74.4 mm
